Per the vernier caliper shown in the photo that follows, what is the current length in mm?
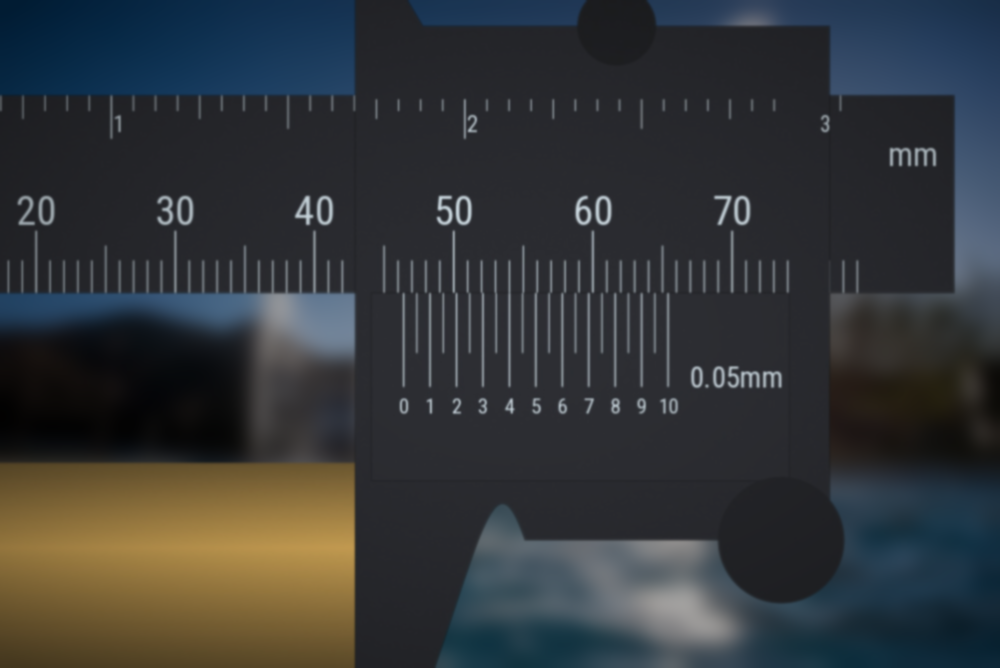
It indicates 46.4 mm
